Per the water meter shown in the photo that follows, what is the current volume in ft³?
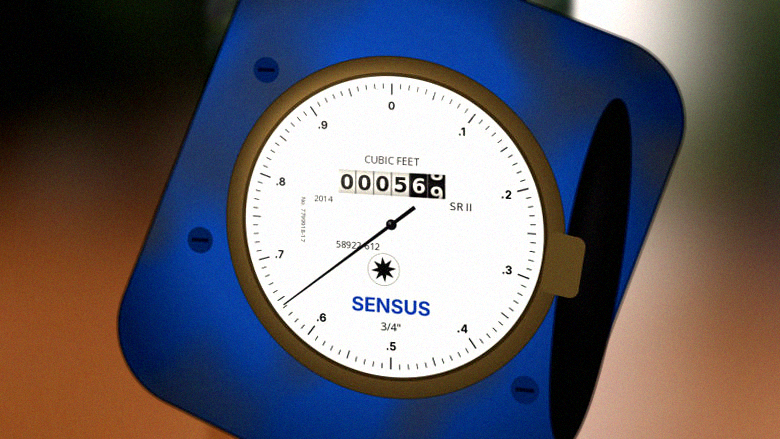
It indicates 568.64 ft³
